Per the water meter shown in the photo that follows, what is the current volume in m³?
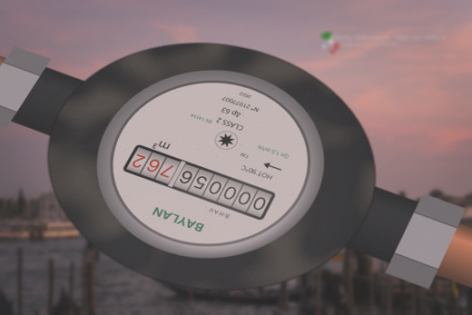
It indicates 56.762 m³
